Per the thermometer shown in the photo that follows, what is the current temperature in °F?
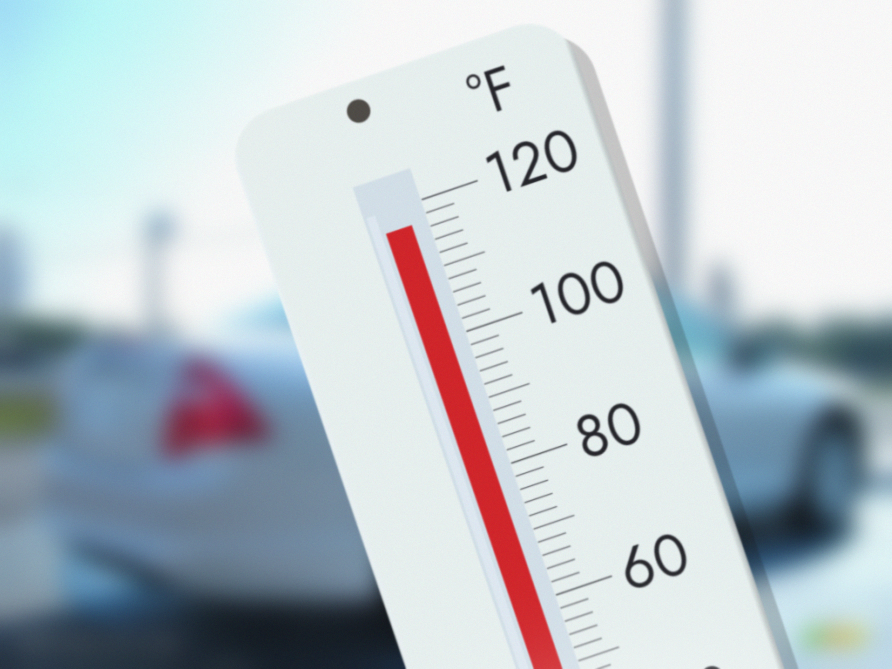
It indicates 117 °F
